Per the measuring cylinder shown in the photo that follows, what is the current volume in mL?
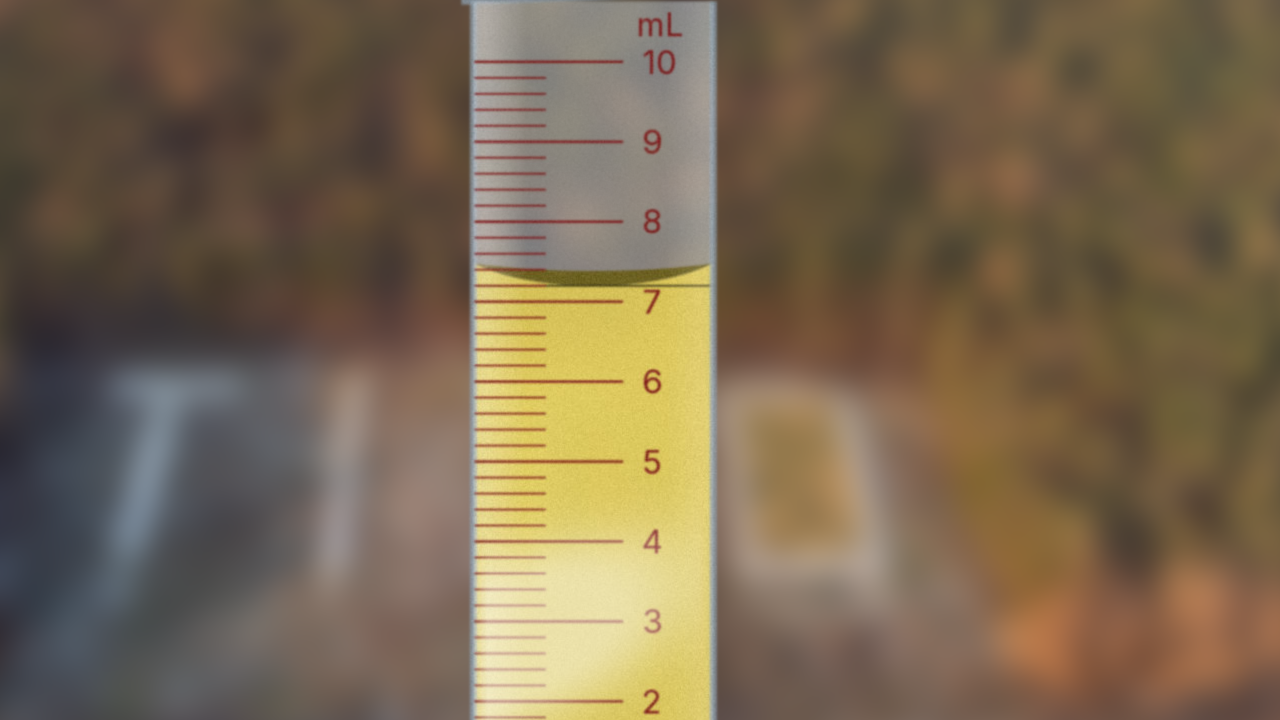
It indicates 7.2 mL
